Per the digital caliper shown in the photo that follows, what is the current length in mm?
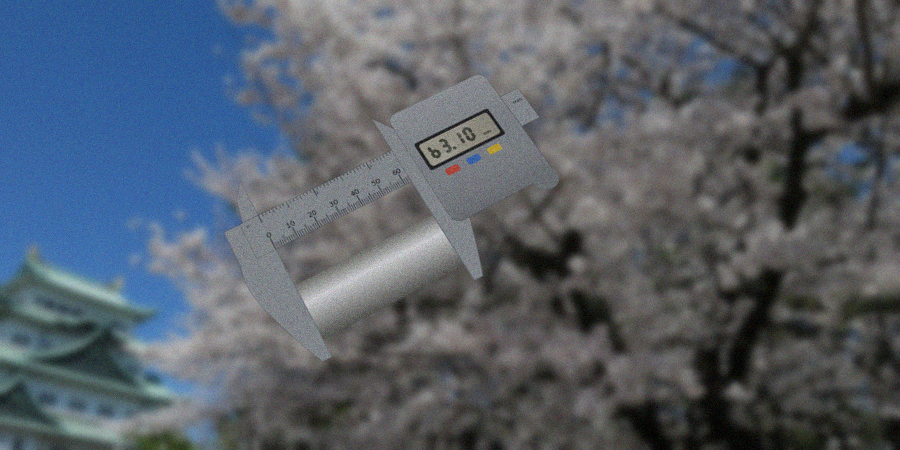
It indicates 63.10 mm
